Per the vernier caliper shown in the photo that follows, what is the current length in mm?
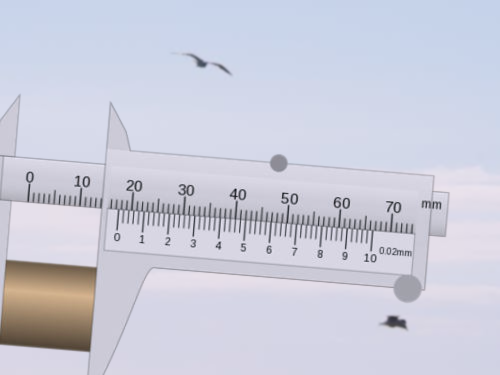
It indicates 17.5 mm
